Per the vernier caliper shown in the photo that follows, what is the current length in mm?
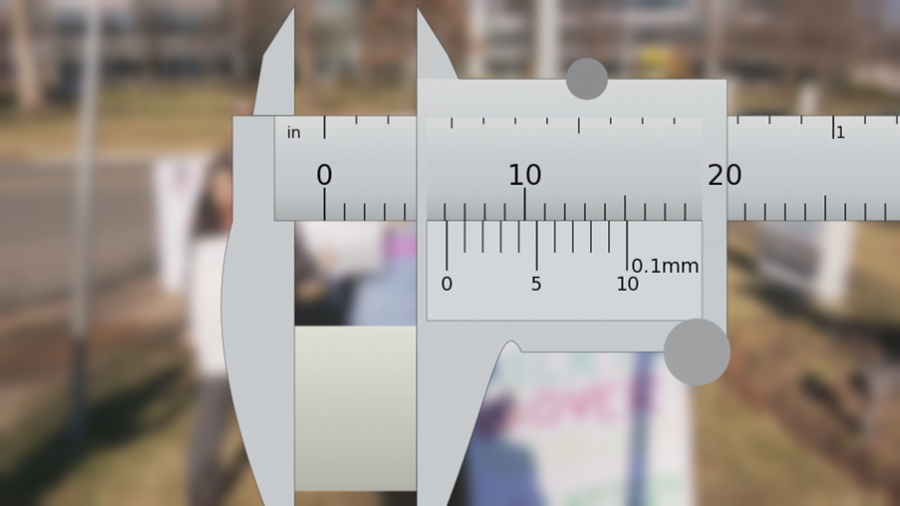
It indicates 6.1 mm
